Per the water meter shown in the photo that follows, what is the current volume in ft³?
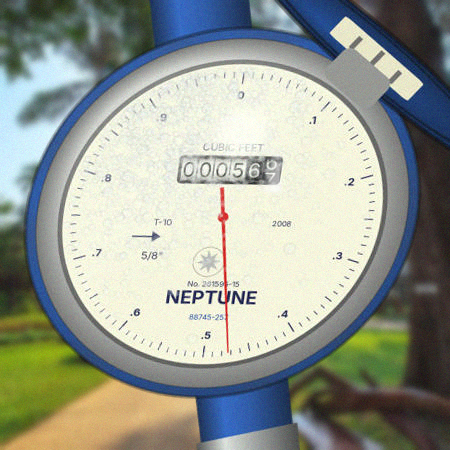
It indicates 566.47 ft³
